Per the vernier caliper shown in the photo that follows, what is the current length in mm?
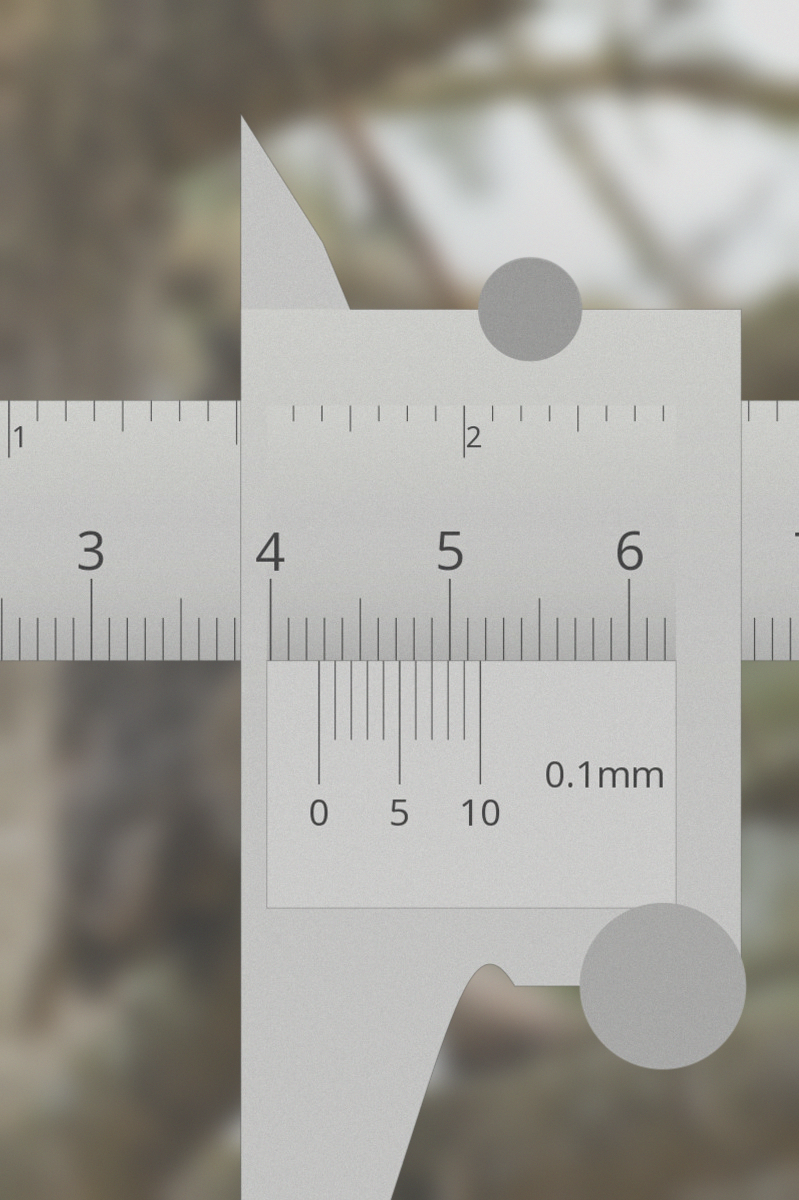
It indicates 42.7 mm
